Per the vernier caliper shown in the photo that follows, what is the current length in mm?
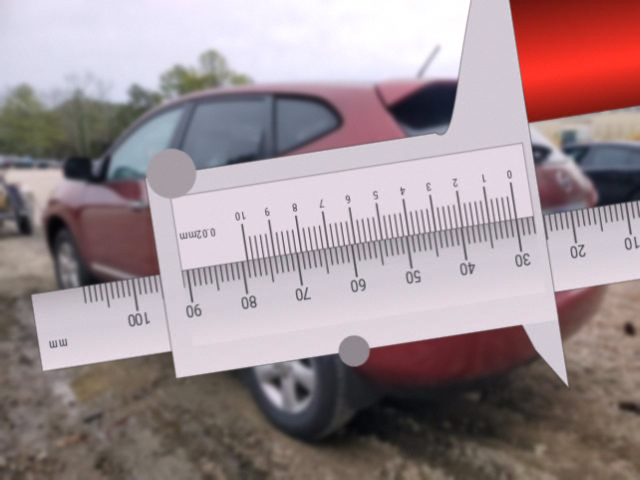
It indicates 30.0 mm
